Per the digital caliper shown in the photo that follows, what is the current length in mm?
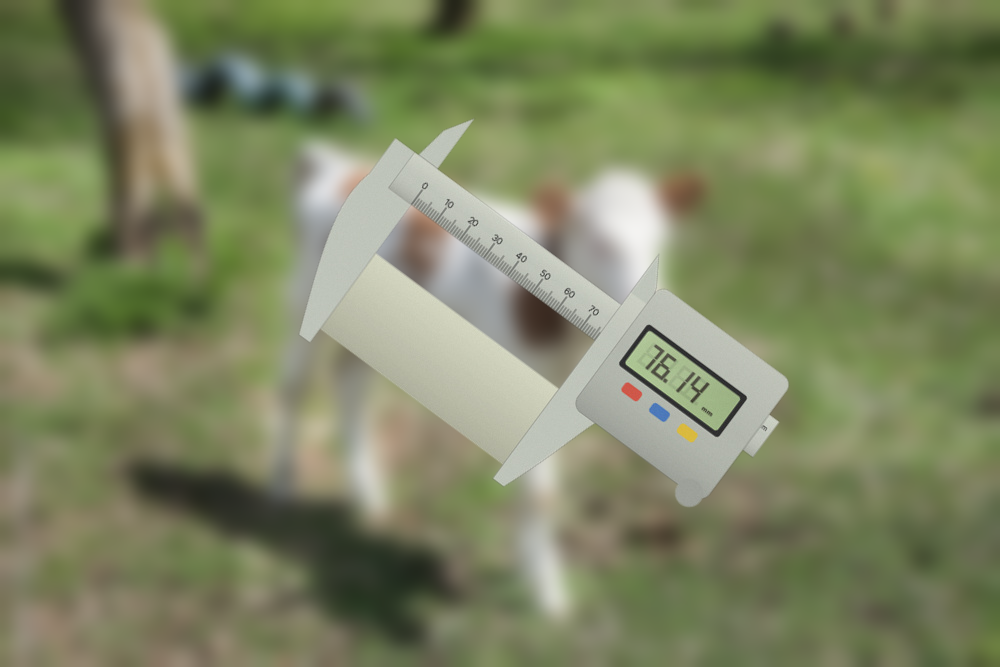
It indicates 76.14 mm
